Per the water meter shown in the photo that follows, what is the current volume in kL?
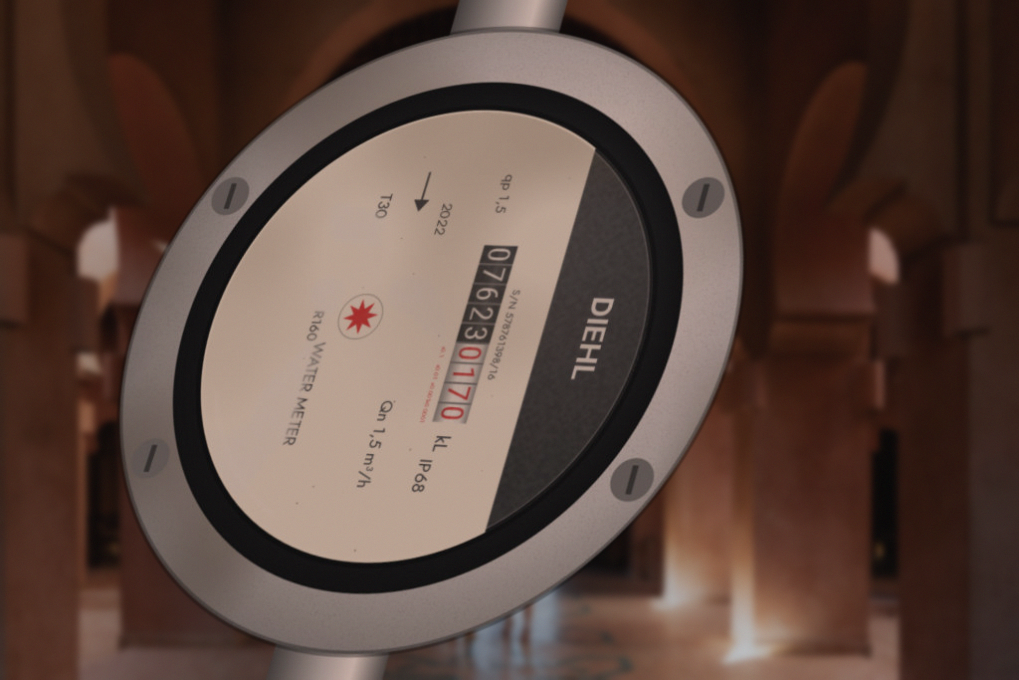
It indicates 7623.0170 kL
